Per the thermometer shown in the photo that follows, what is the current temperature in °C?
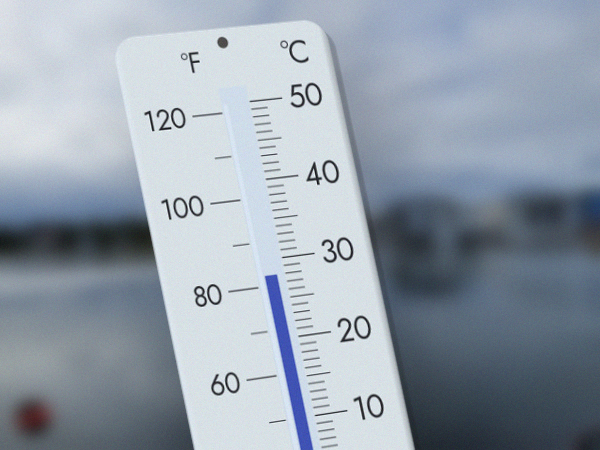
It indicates 28 °C
